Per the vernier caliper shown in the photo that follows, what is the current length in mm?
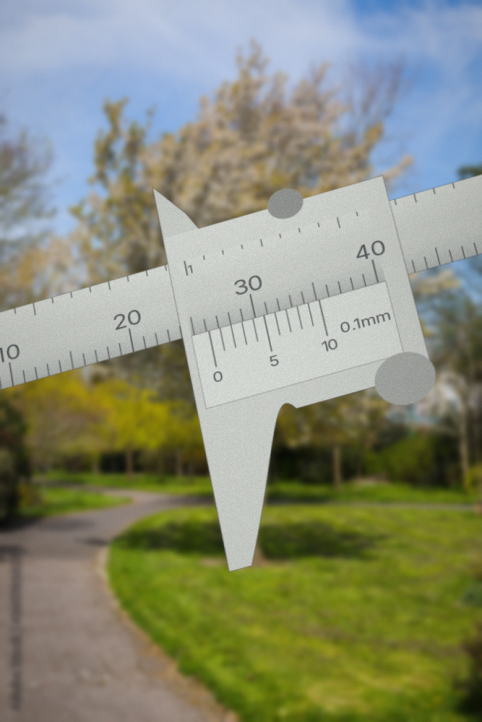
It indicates 26.2 mm
